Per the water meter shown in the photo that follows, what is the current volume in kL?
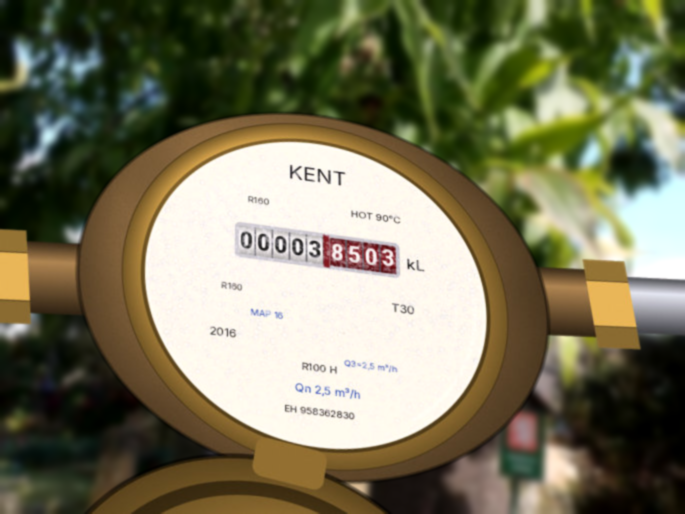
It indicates 3.8503 kL
